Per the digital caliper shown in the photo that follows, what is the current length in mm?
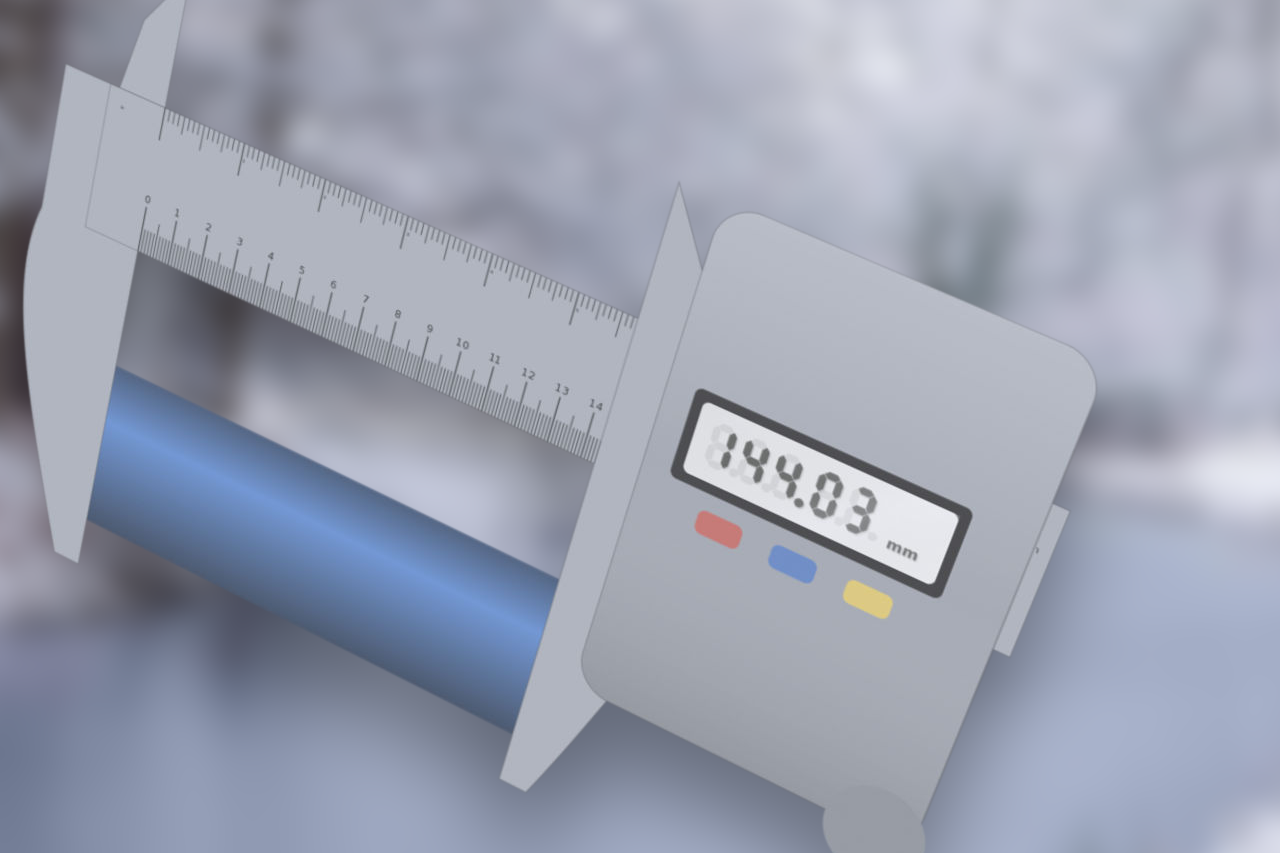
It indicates 144.03 mm
